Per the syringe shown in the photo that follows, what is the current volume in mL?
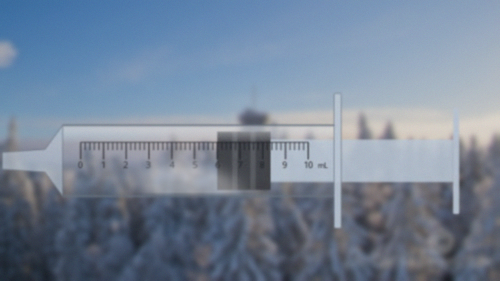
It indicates 6 mL
